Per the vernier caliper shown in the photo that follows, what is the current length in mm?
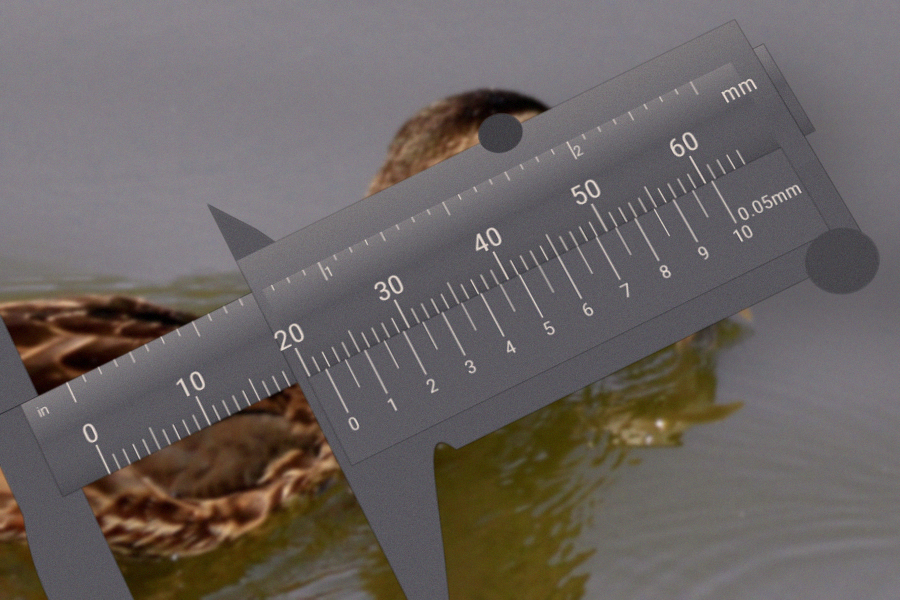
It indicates 21.6 mm
